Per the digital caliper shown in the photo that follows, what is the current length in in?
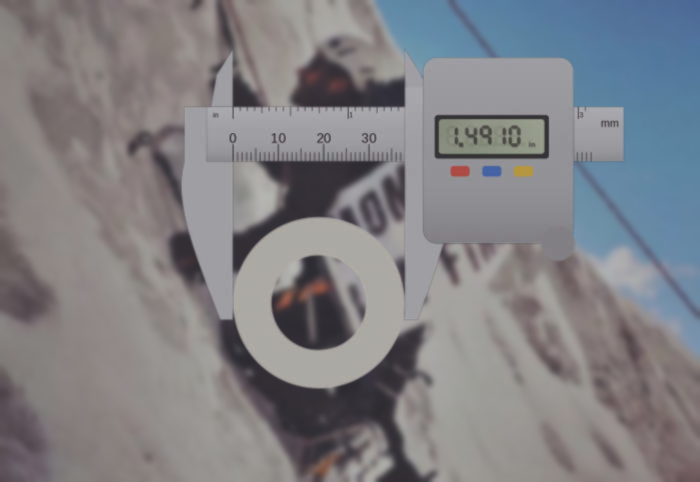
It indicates 1.4910 in
